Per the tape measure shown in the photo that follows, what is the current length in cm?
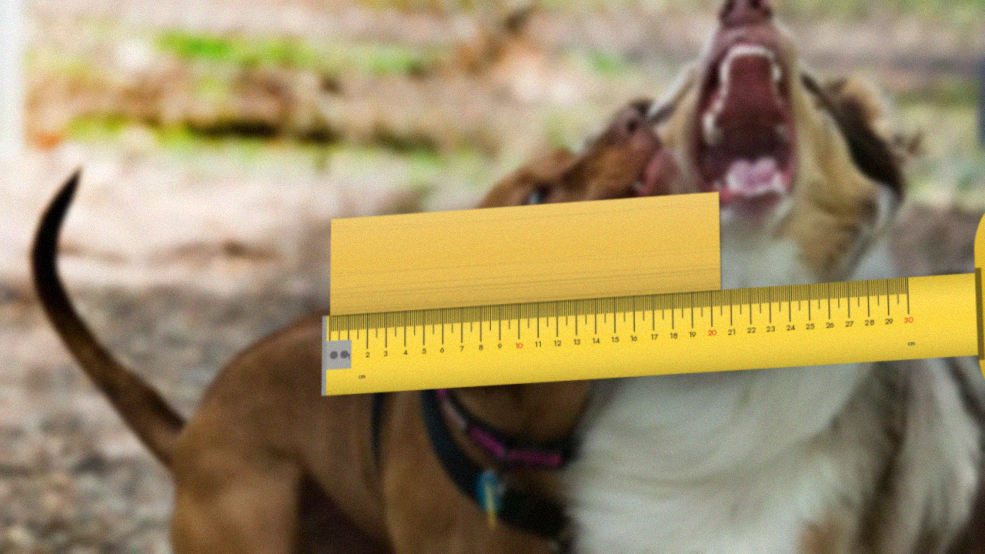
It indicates 20.5 cm
